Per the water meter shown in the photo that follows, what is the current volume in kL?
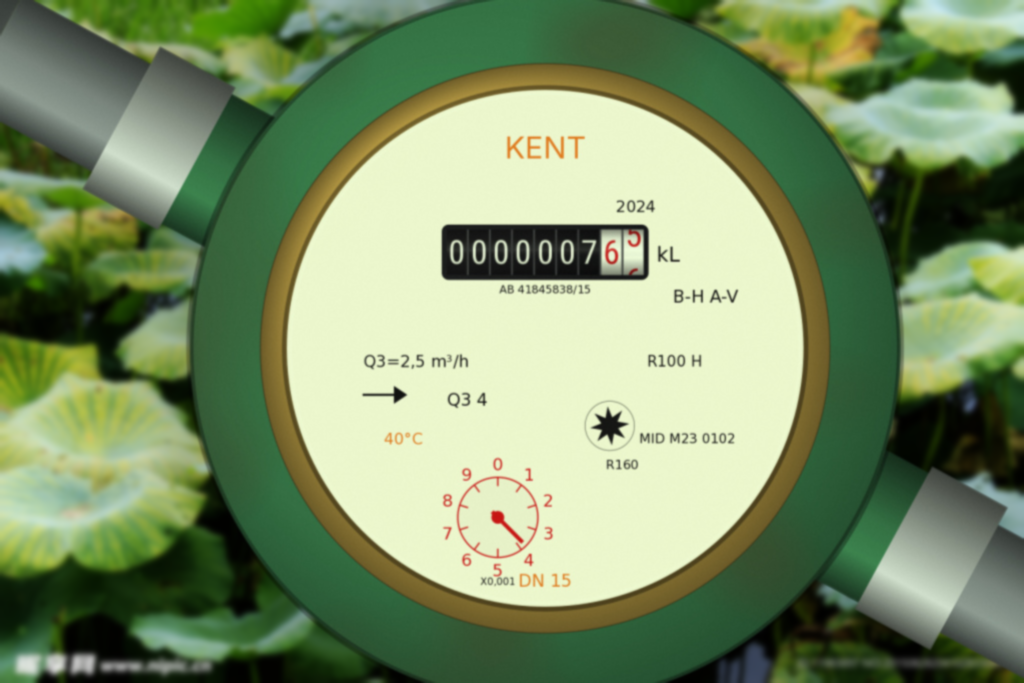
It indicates 7.653 kL
